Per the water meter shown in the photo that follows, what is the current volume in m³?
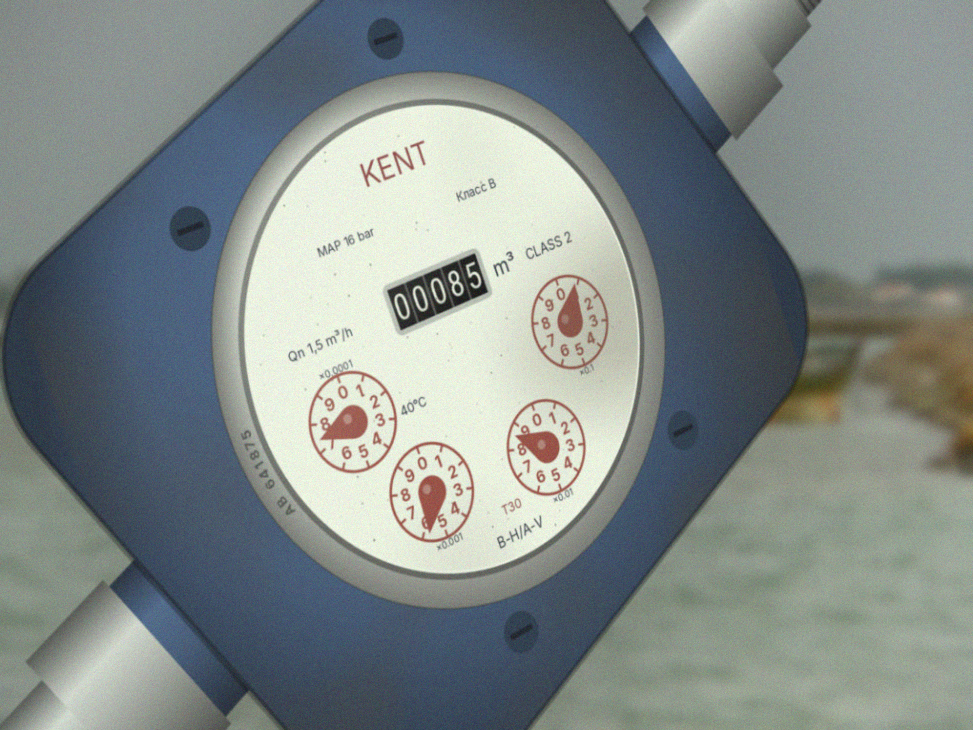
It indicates 85.0857 m³
